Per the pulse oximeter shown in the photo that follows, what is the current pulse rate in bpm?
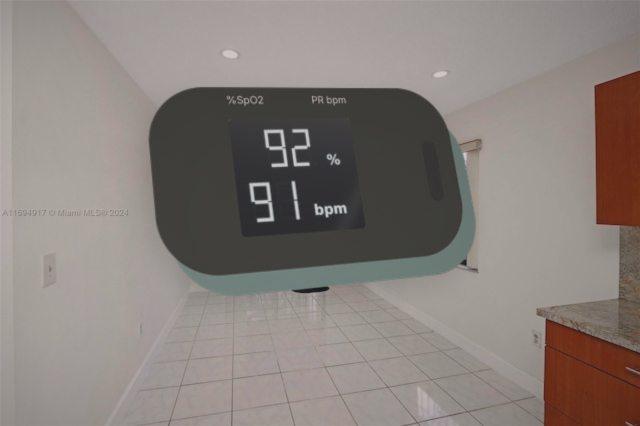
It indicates 91 bpm
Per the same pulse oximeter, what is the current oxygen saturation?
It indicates 92 %
